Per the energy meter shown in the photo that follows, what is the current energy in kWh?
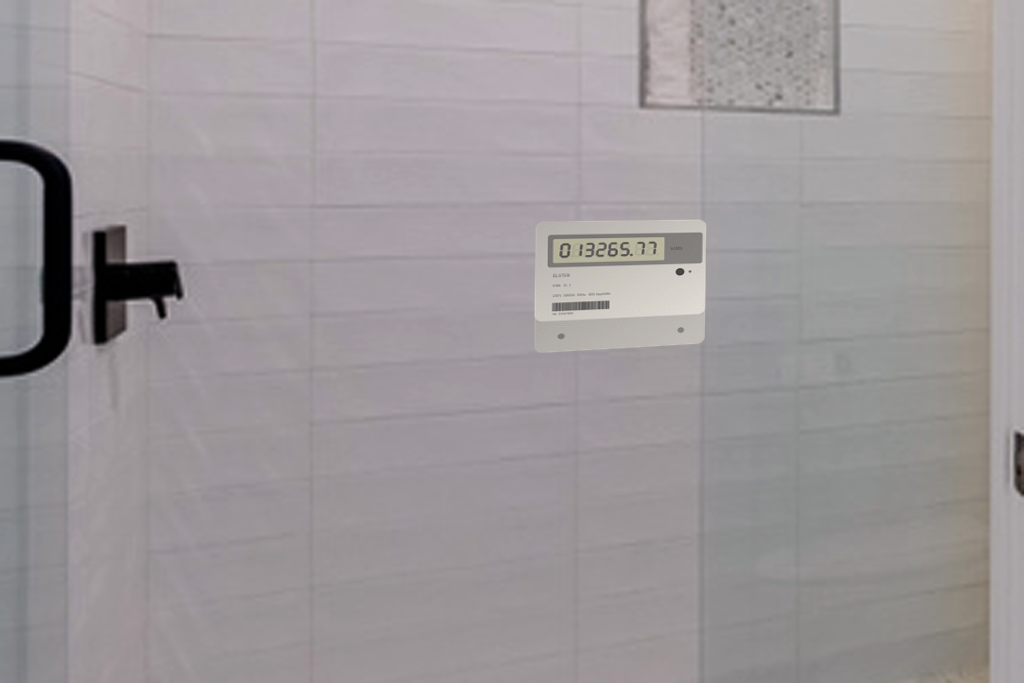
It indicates 13265.77 kWh
